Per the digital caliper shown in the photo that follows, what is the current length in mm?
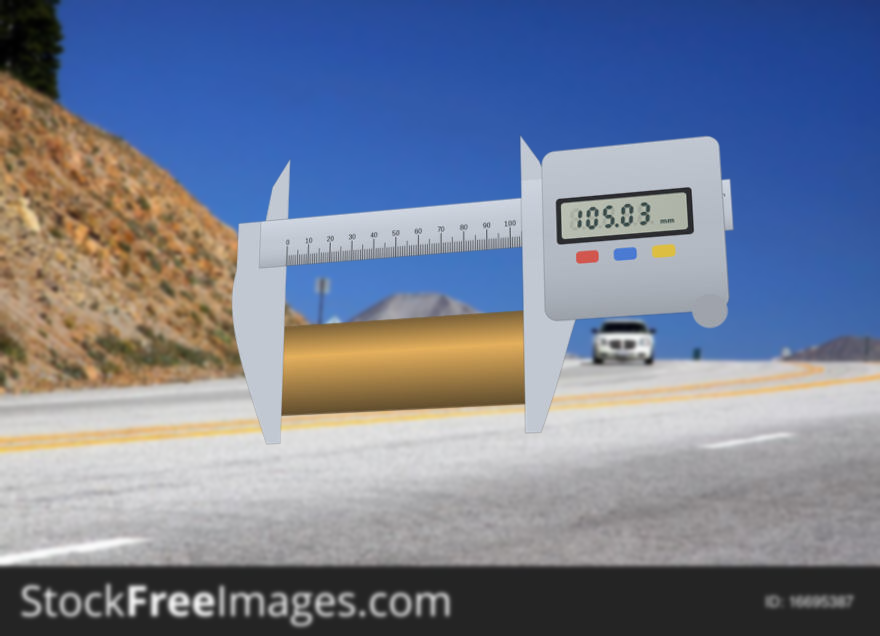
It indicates 105.03 mm
